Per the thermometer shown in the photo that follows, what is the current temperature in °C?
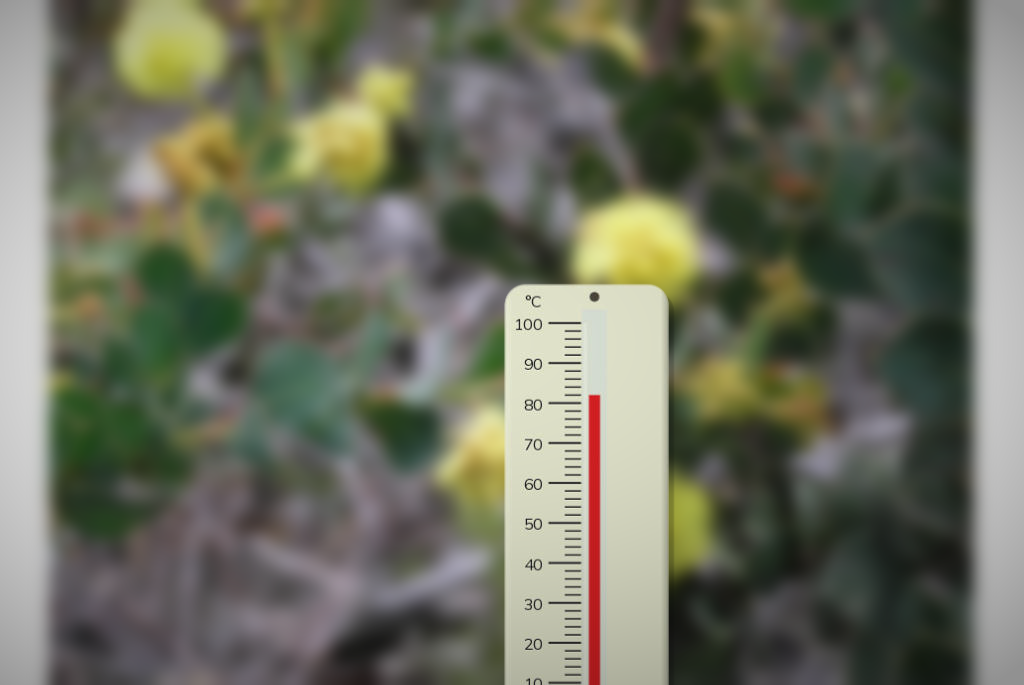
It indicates 82 °C
